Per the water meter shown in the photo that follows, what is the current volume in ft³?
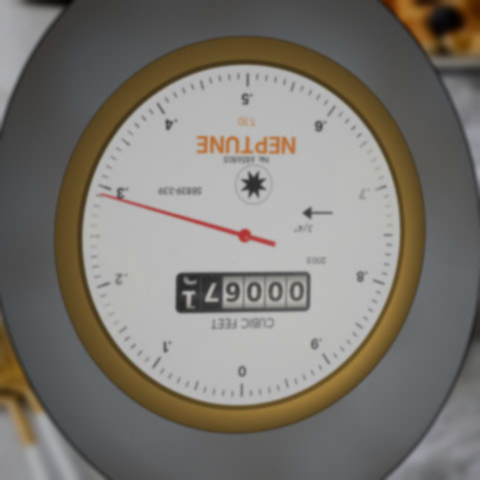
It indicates 671.29 ft³
